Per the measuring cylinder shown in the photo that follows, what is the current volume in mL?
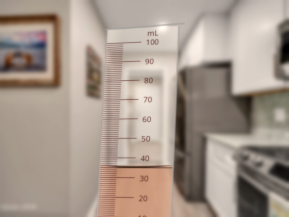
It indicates 35 mL
